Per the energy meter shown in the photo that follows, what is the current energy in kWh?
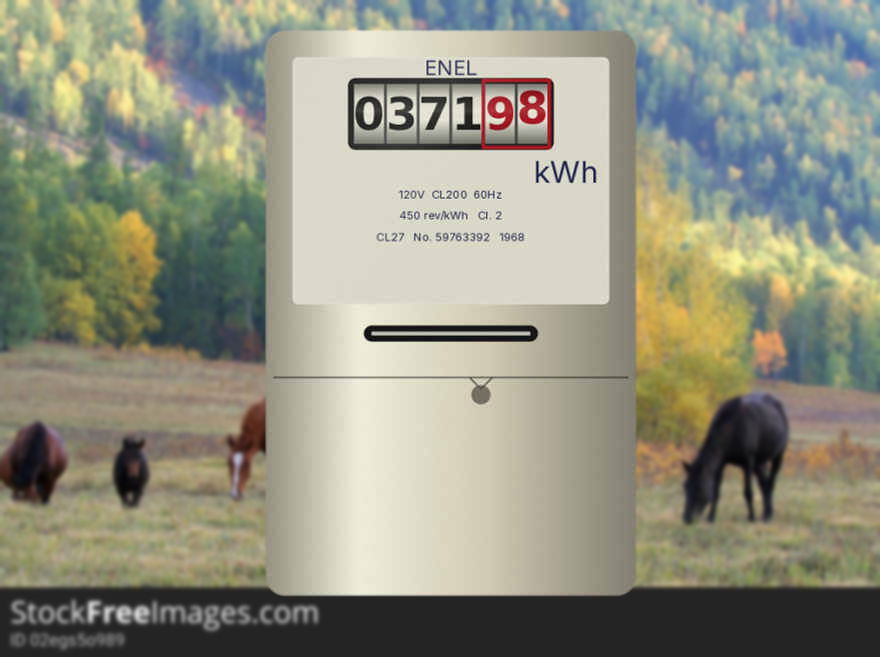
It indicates 371.98 kWh
